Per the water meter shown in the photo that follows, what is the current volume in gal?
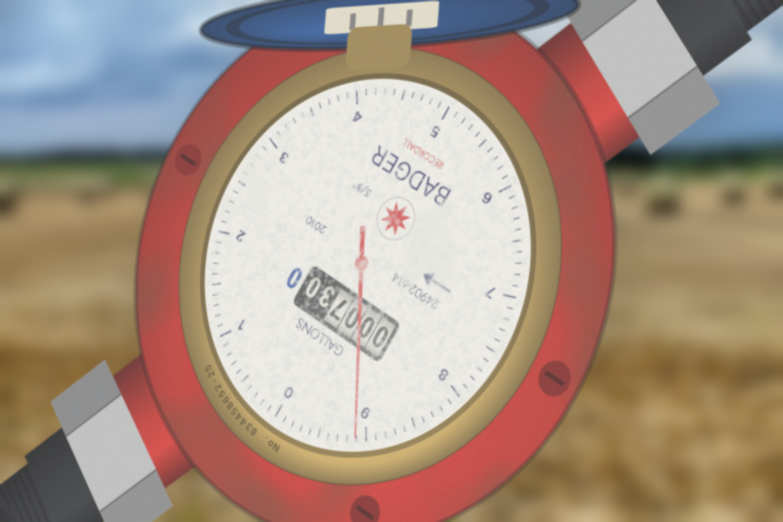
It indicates 7299.1 gal
